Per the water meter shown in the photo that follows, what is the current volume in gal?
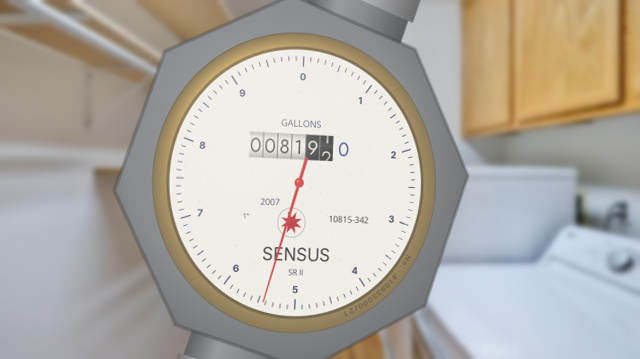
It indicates 81915.4 gal
